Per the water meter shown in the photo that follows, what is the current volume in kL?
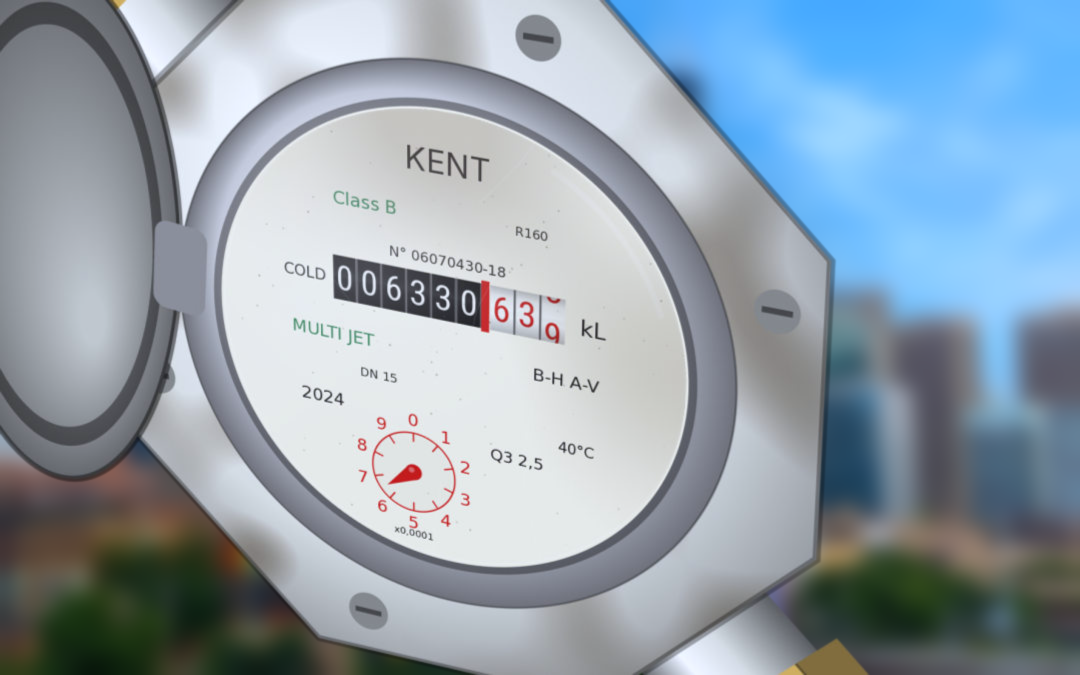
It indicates 6330.6386 kL
